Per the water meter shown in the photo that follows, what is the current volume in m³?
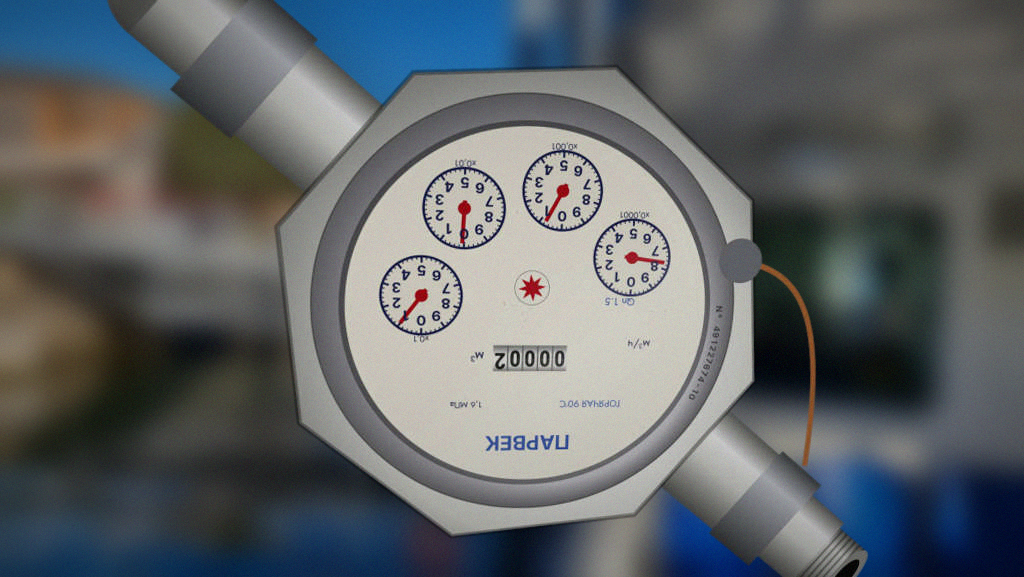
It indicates 2.1007 m³
